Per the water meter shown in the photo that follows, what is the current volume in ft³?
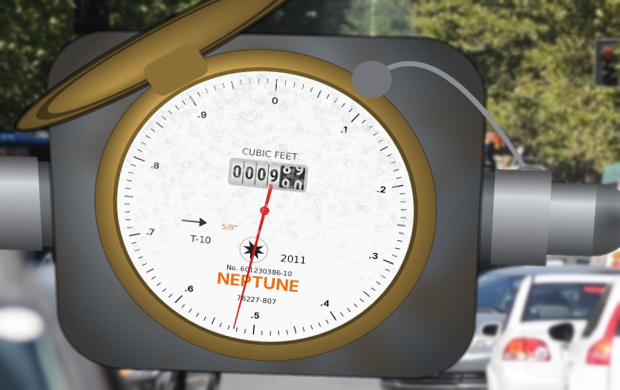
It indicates 989.52 ft³
